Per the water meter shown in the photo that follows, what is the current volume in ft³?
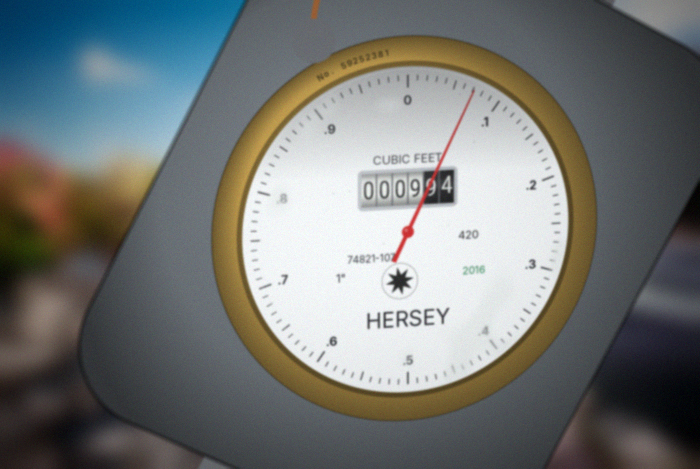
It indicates 994.07 ft³
